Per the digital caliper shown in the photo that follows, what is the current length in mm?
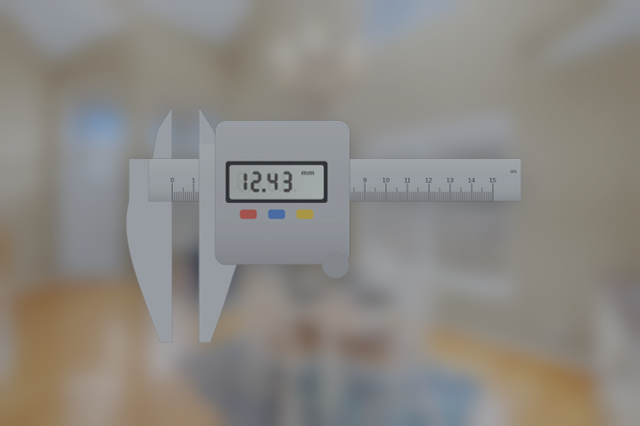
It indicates 12.43 mm
